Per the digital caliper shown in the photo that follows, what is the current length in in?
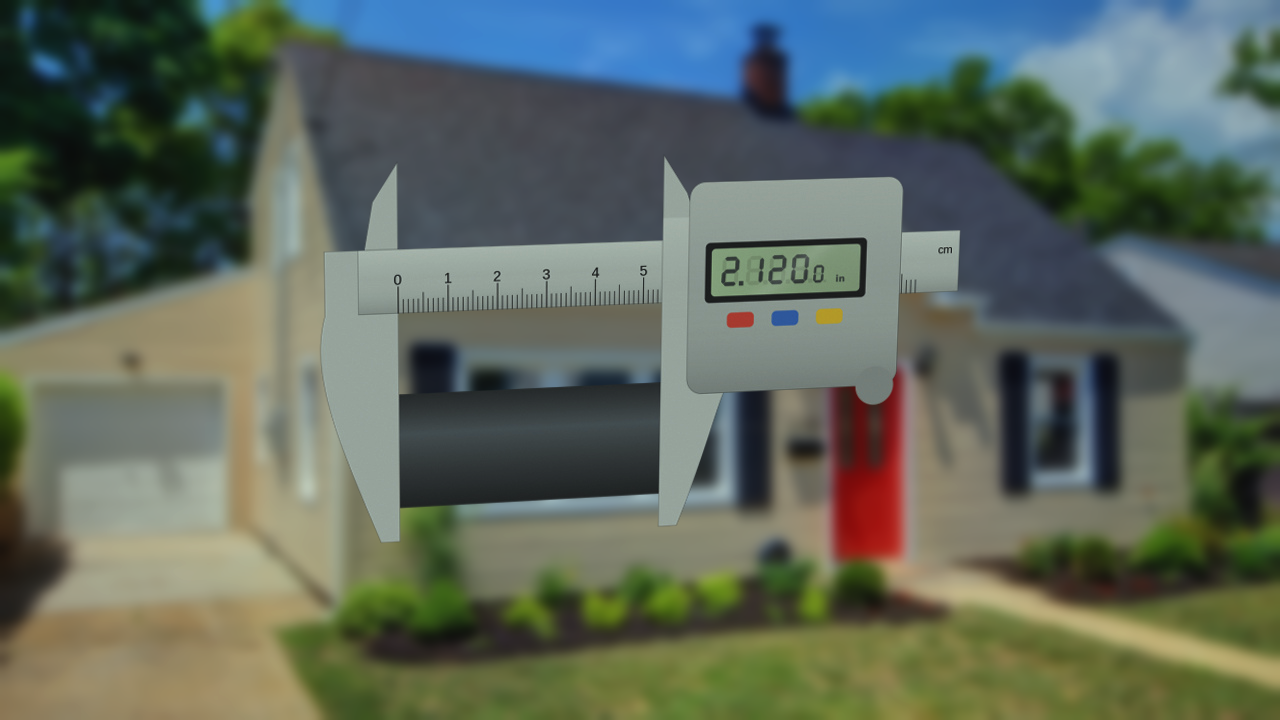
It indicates 2.1200 in
